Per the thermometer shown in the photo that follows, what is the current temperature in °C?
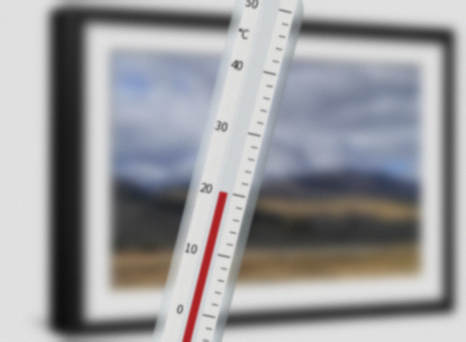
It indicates 20 °C
